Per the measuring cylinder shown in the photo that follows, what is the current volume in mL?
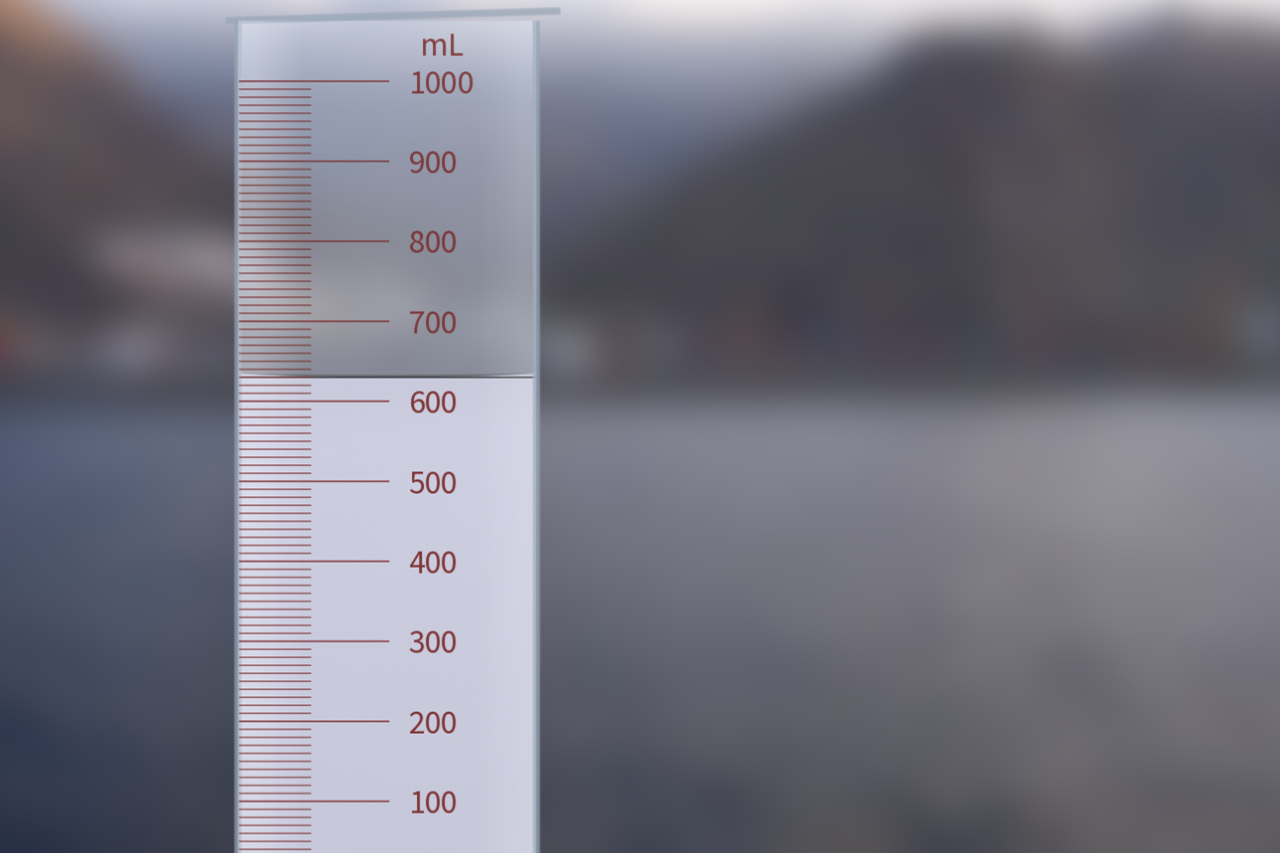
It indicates 630 mL
